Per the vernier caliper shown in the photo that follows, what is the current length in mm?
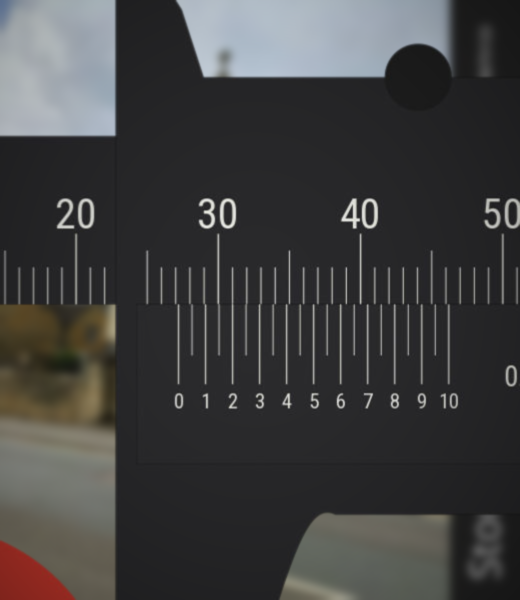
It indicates 27.2 mm
